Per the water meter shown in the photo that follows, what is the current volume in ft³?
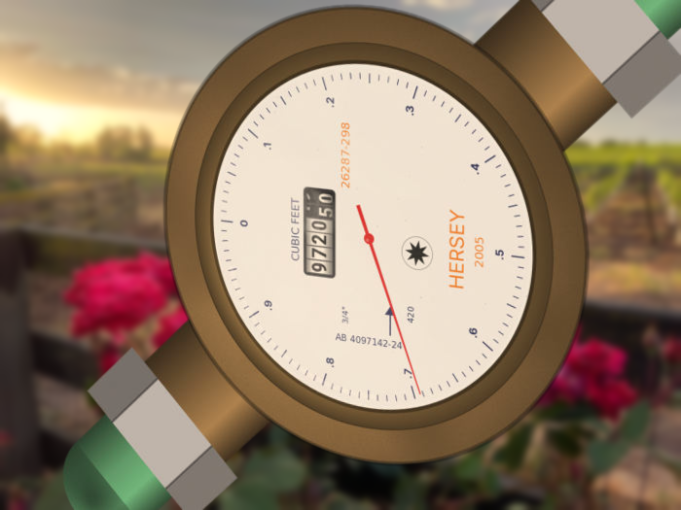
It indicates 972049.69 ft³
